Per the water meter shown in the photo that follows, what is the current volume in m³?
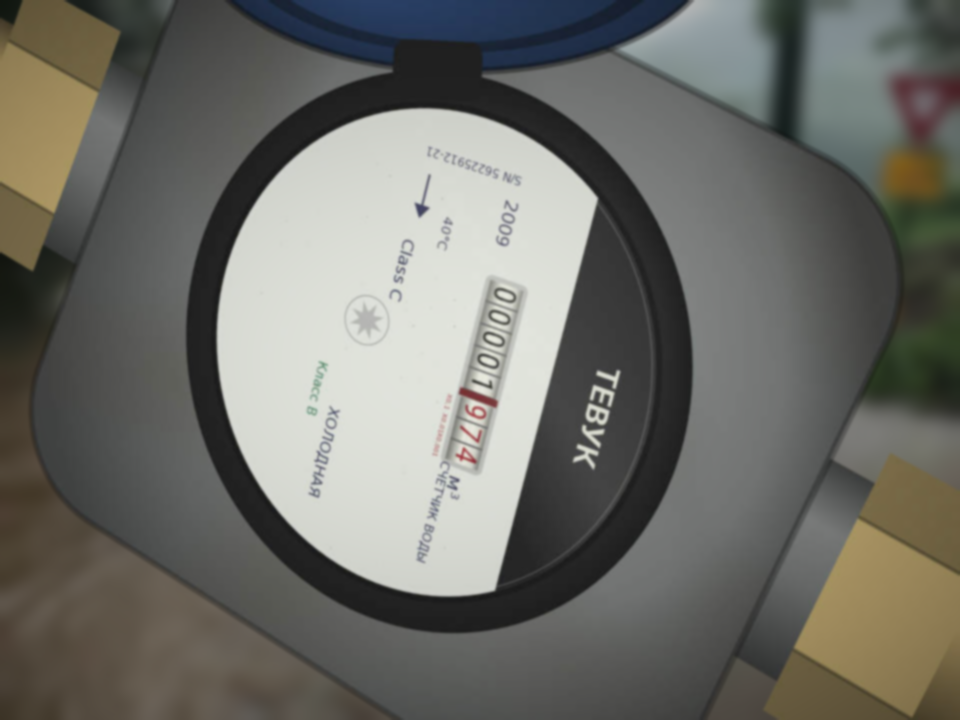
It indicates 1.974 m³
